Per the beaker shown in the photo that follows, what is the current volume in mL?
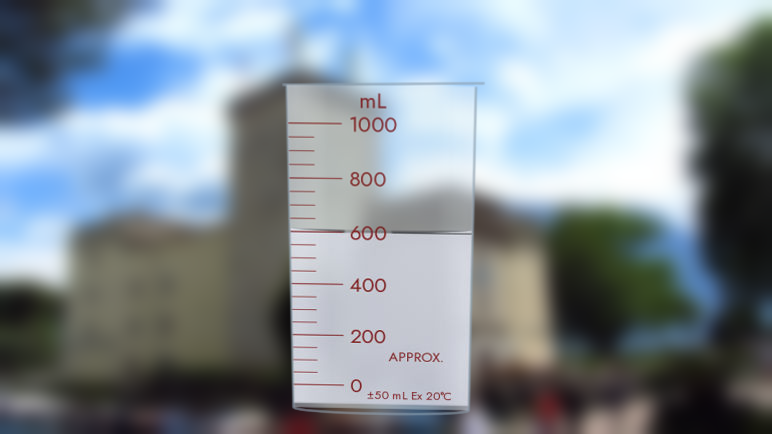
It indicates 600 mL
